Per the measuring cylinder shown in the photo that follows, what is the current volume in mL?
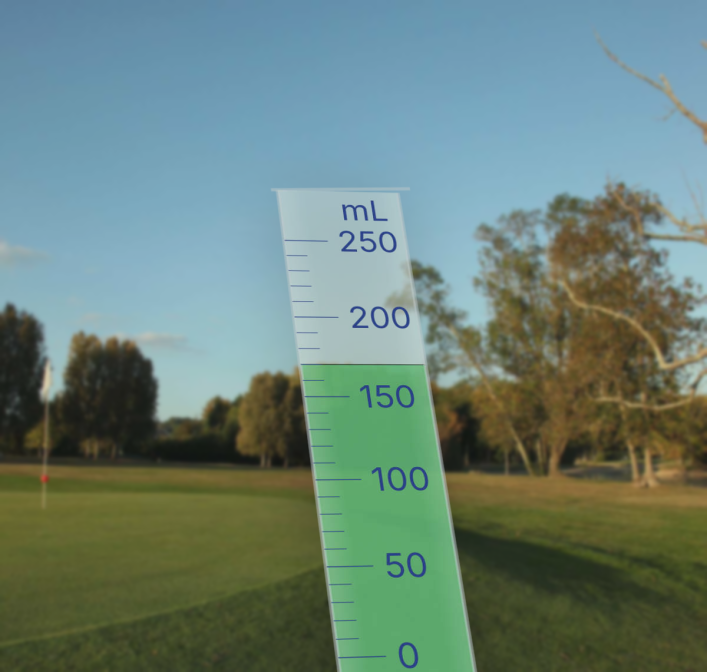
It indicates 170 mL
